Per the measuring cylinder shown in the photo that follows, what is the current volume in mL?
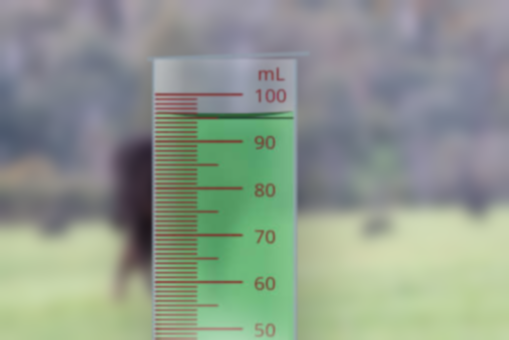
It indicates 95 mL
